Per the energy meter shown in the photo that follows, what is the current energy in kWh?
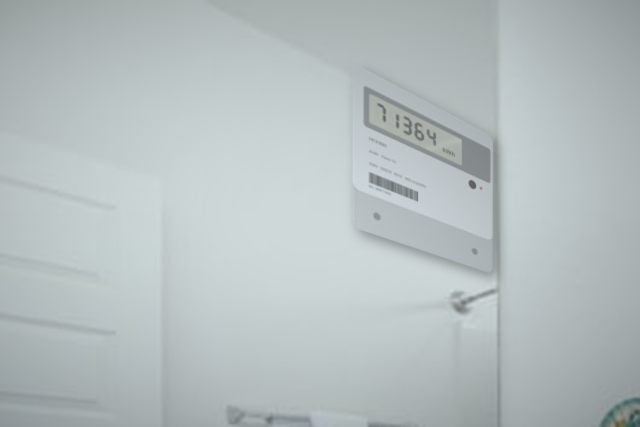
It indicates 71364 kWh
